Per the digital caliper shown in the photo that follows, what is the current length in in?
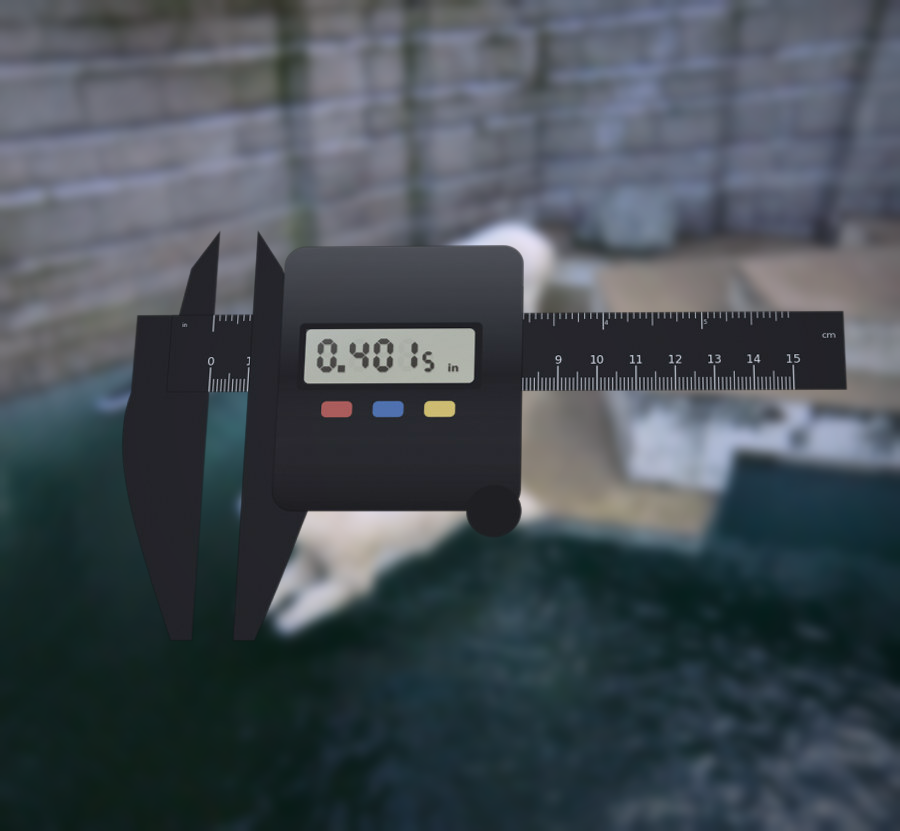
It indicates 0.4015 in
